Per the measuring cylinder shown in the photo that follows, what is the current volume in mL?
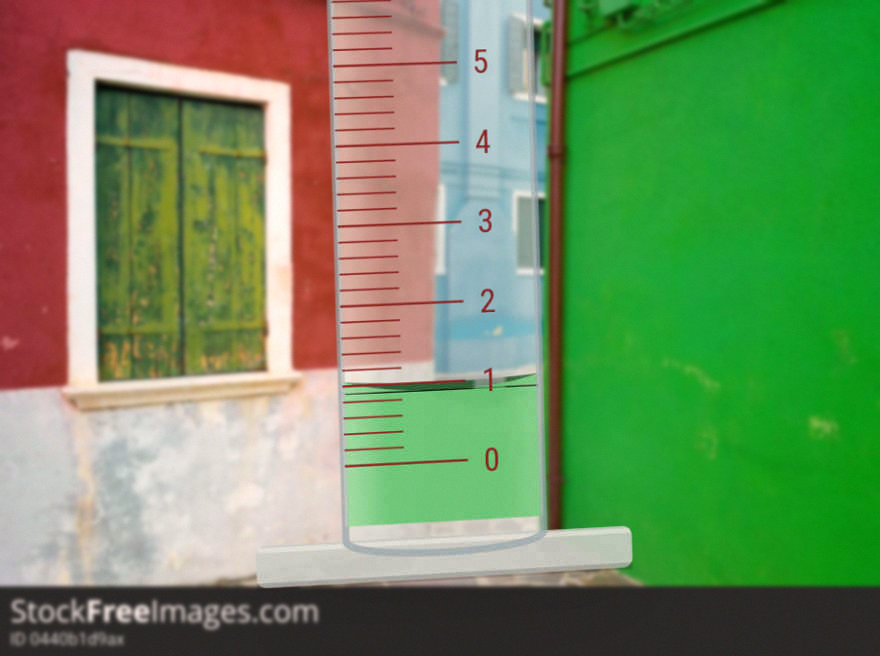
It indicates 0.9 mL
